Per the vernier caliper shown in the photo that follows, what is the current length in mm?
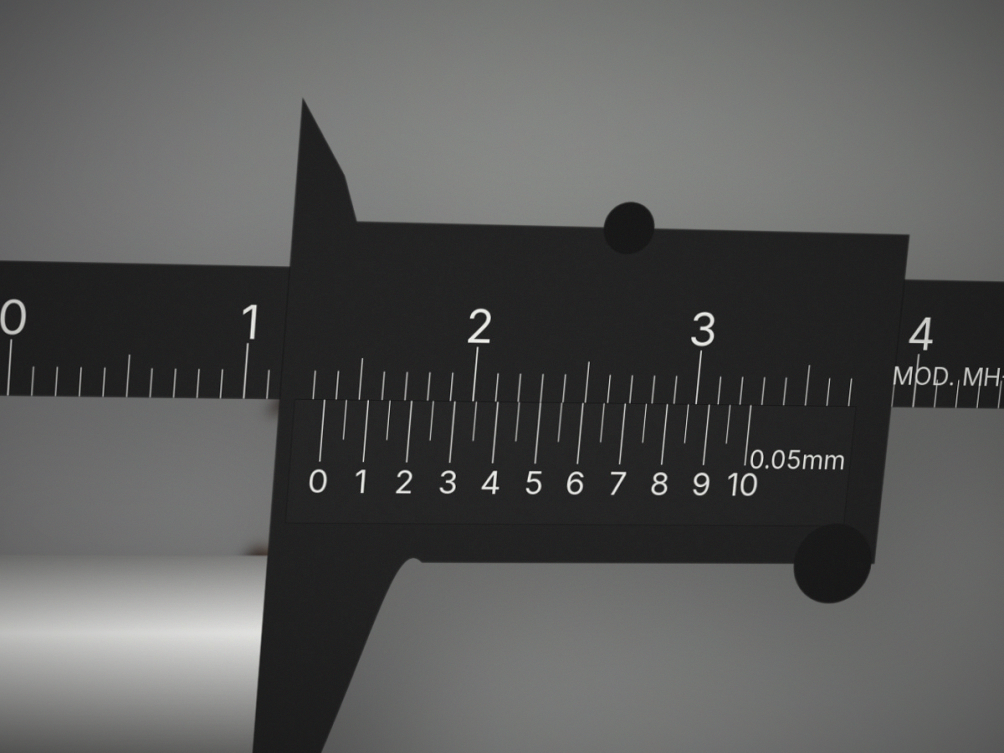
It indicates 13.50 mm
